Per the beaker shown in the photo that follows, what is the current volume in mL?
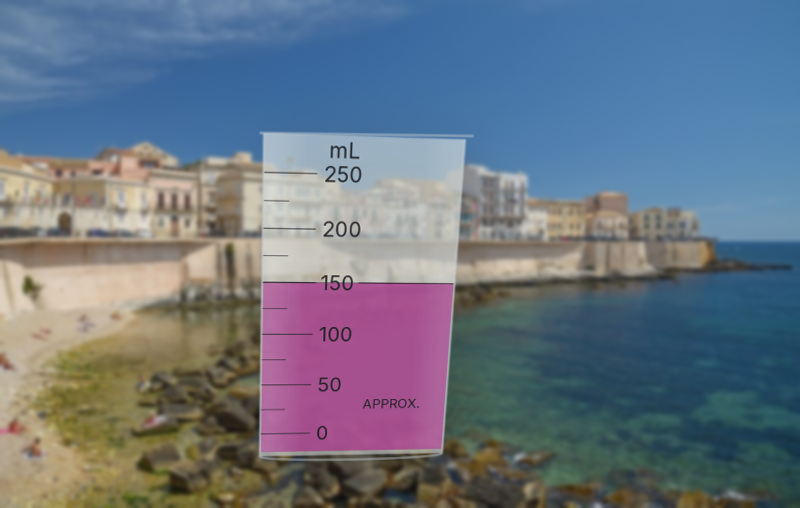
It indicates 150 mL
